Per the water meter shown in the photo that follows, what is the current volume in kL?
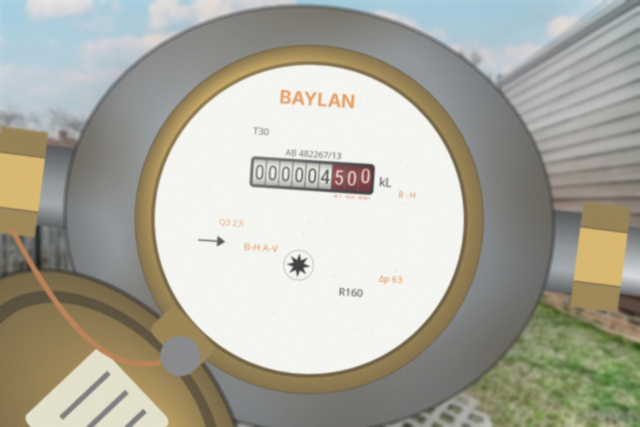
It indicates 4.500 kL
